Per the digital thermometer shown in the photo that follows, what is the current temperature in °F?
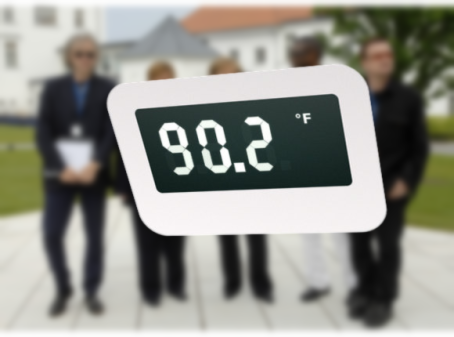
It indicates 90.2 °F
